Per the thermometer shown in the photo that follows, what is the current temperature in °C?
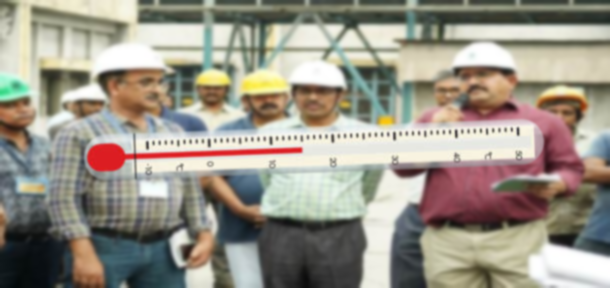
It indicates 15 °C
